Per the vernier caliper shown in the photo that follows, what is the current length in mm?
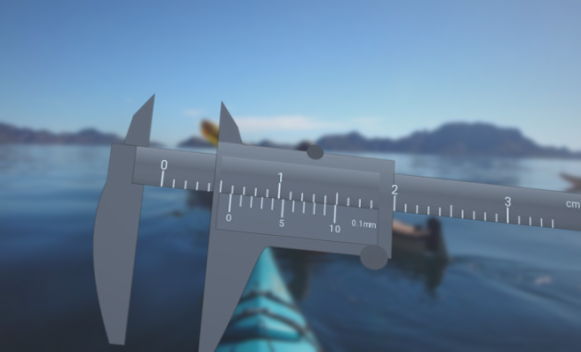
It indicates 5.9 mm
